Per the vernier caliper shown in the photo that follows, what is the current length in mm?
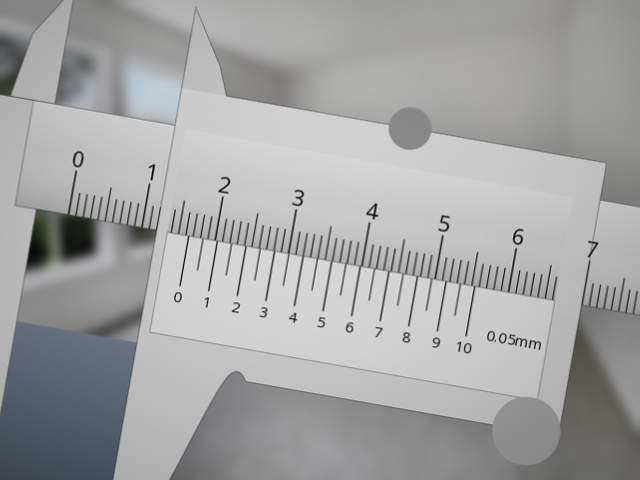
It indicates 16.4 mm
